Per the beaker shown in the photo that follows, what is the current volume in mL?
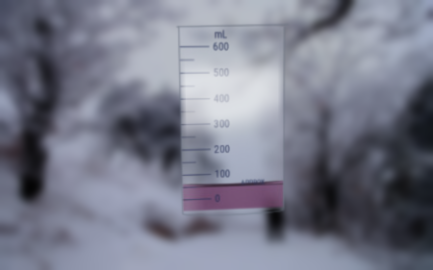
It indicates 50 mL
